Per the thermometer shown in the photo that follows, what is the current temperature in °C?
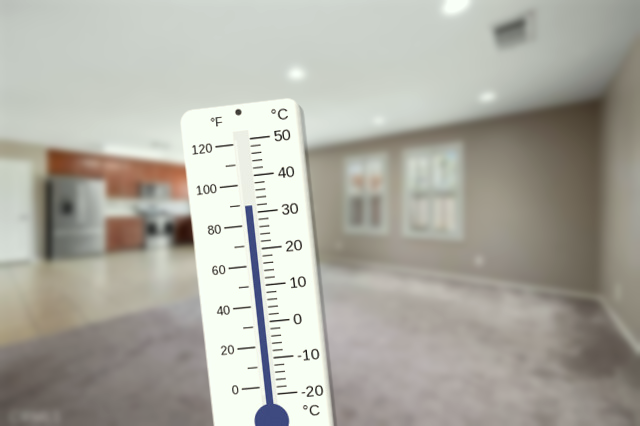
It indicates 32 °C
